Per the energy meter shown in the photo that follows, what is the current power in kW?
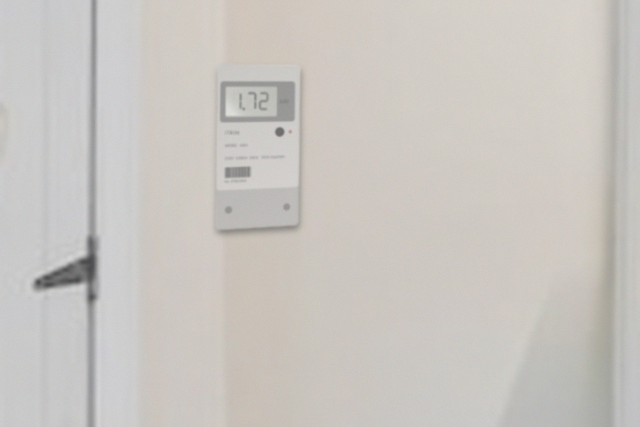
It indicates 1.72 kW
